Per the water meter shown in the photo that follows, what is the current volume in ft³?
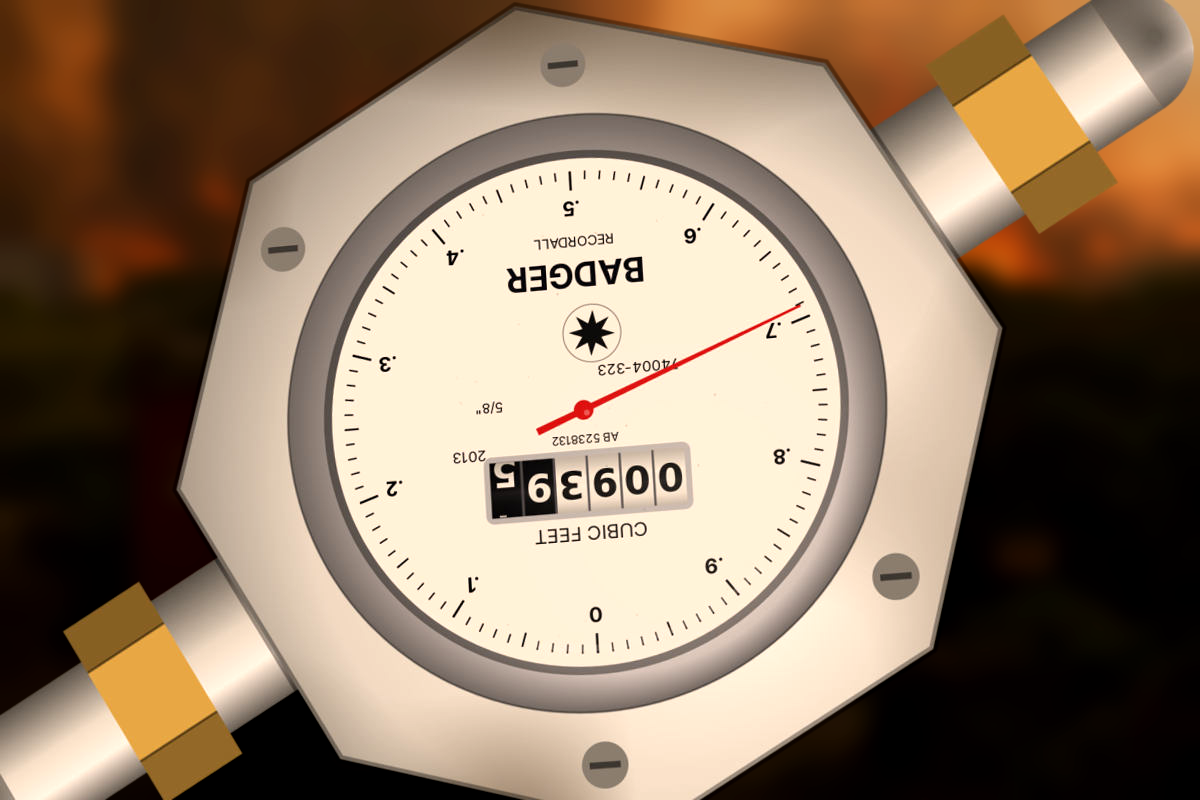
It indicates 9394.69 ft³
